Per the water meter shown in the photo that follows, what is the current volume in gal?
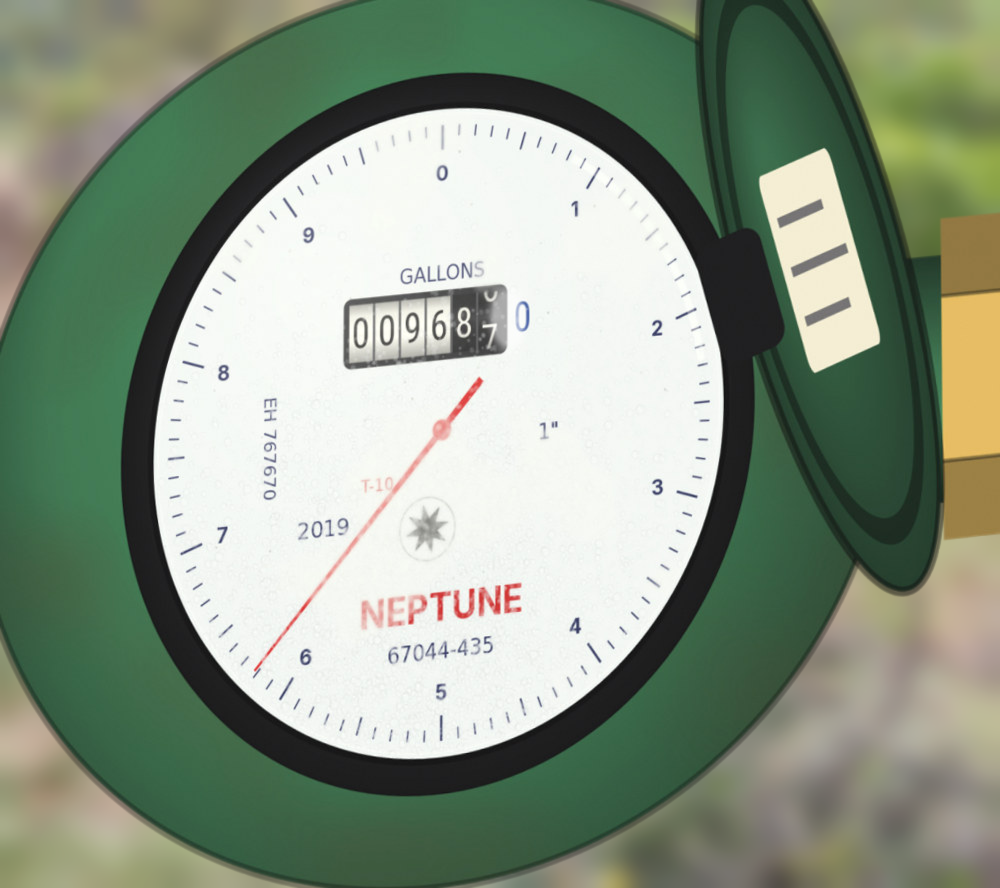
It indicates 96866.2 gal
